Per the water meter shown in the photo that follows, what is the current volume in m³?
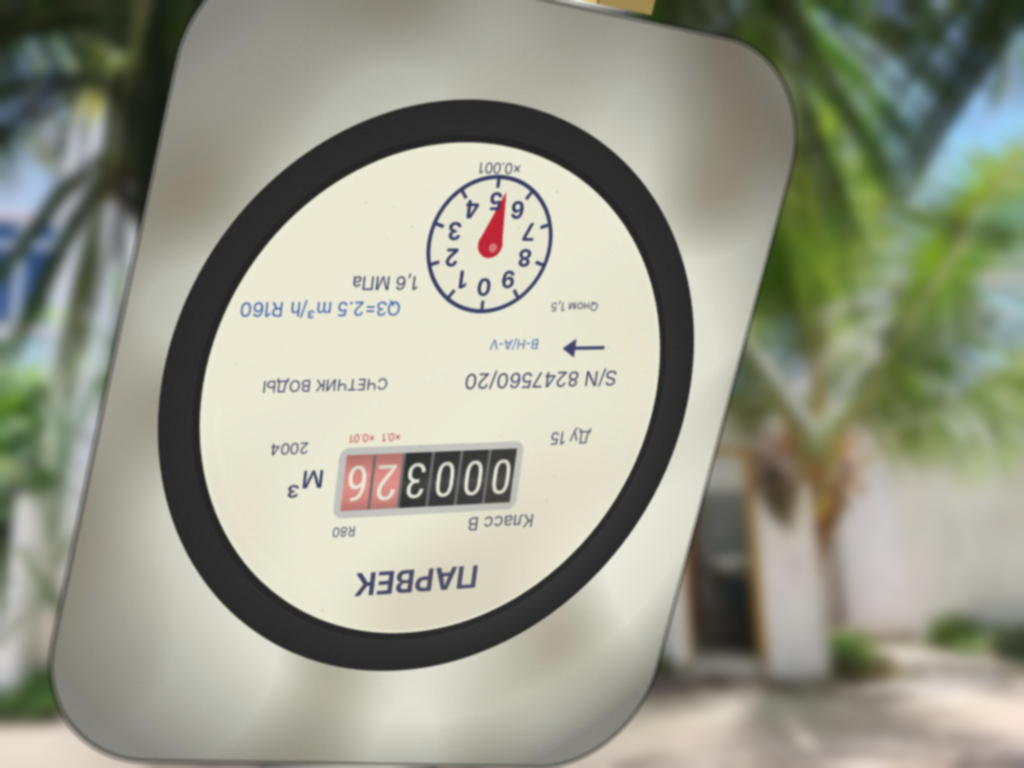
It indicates 3.265 m³
